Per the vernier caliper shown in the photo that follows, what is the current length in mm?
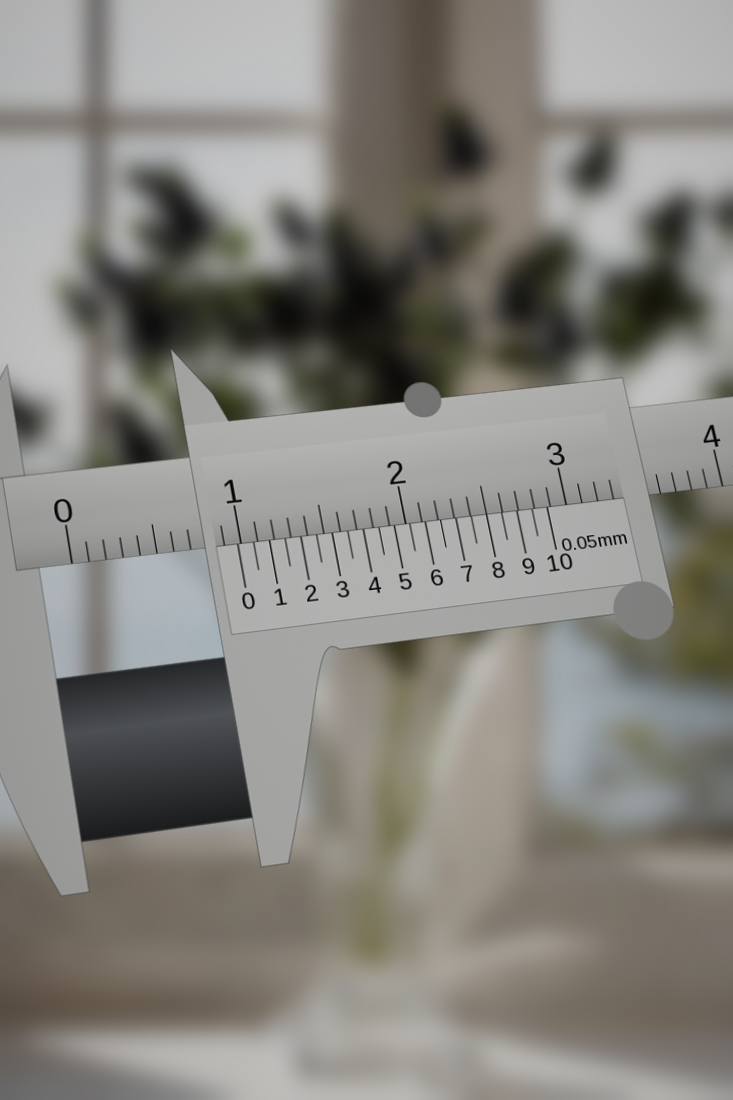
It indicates 9.8 mm
